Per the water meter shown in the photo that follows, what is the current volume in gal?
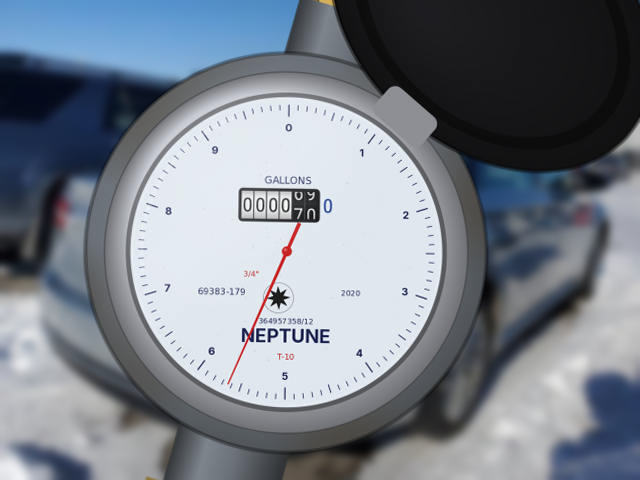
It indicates 695.6 gal
